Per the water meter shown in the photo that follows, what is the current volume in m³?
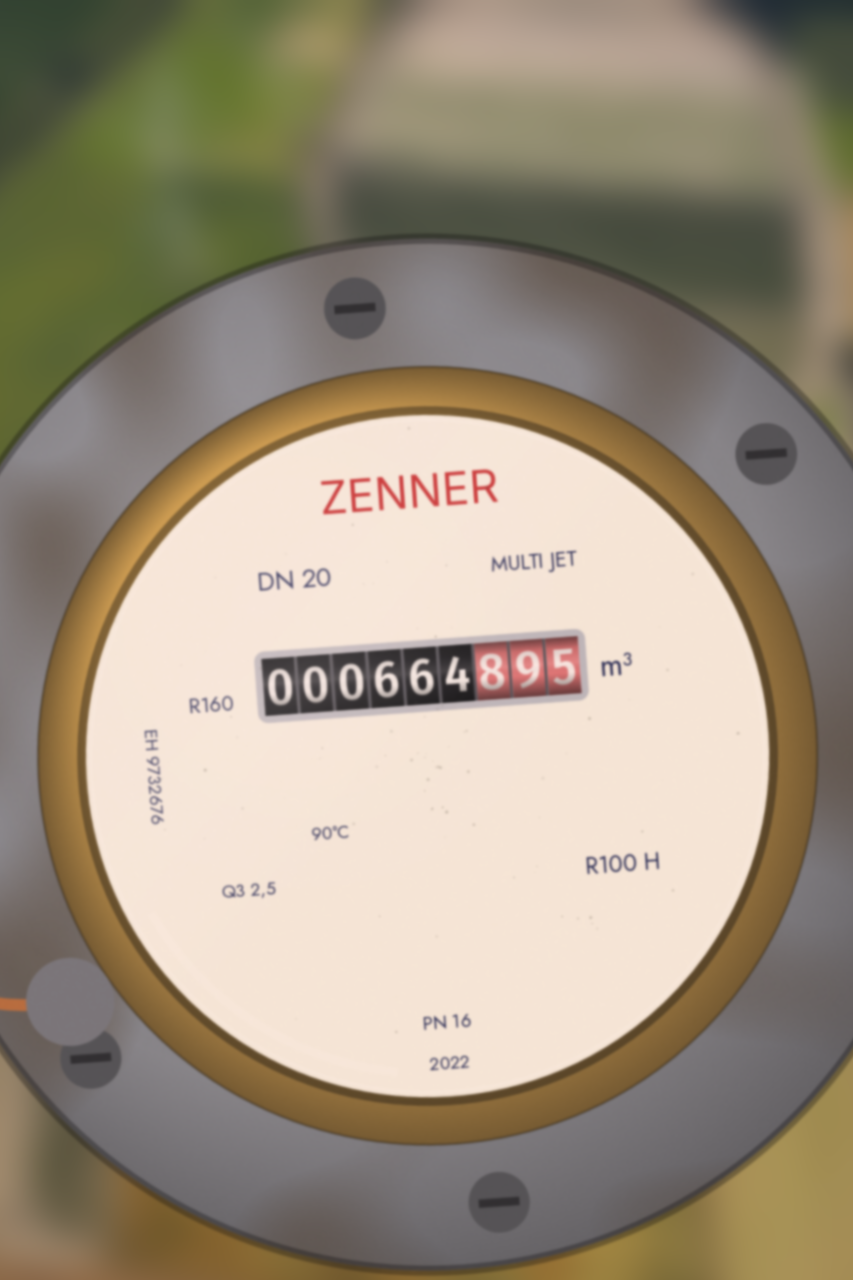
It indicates 664.895 m³
